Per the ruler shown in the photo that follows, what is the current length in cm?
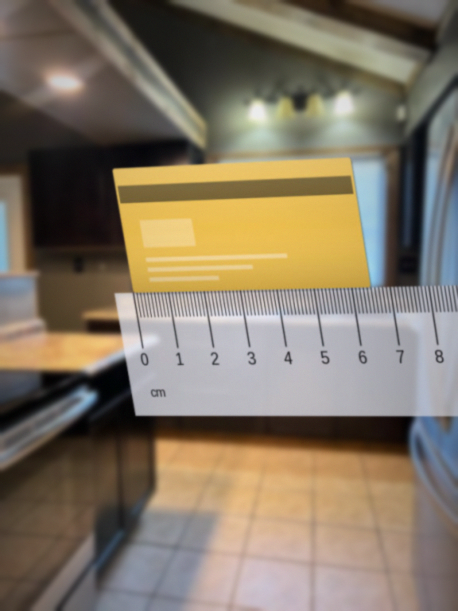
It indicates 6.5 cm
